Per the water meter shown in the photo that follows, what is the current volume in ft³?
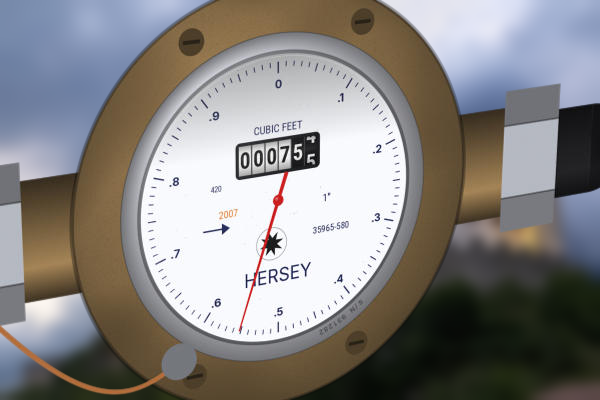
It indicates 754.55 ft³
